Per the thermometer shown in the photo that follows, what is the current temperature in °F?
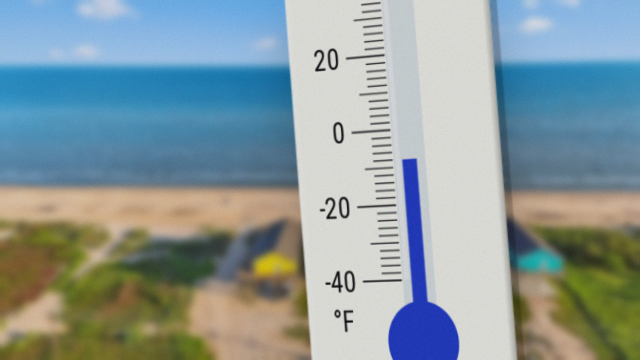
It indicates -8 °F
